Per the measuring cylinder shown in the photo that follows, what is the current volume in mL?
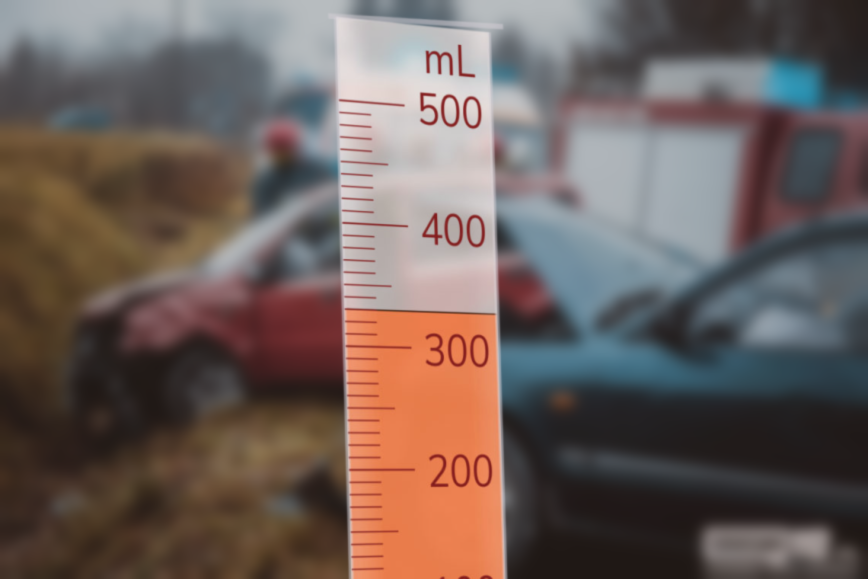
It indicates 330 mL
